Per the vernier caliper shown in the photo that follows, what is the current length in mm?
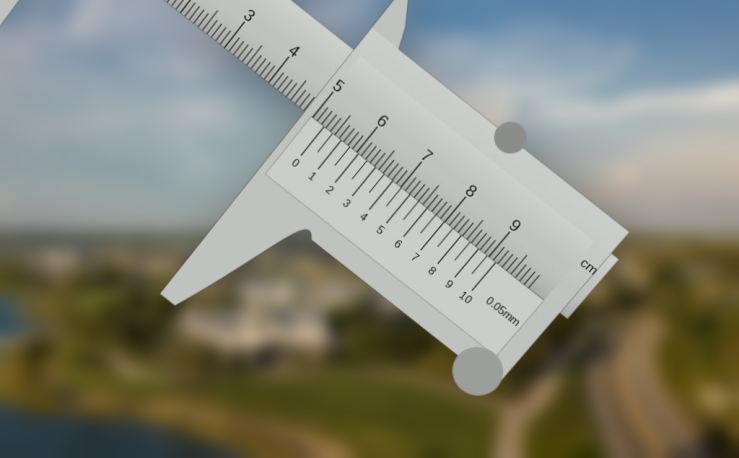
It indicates 52.6 mm
